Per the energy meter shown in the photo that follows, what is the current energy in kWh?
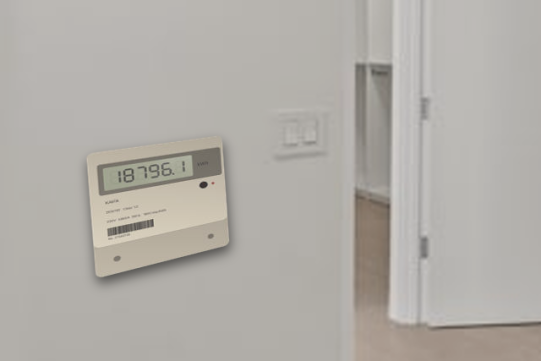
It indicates 18796.1 kWh
